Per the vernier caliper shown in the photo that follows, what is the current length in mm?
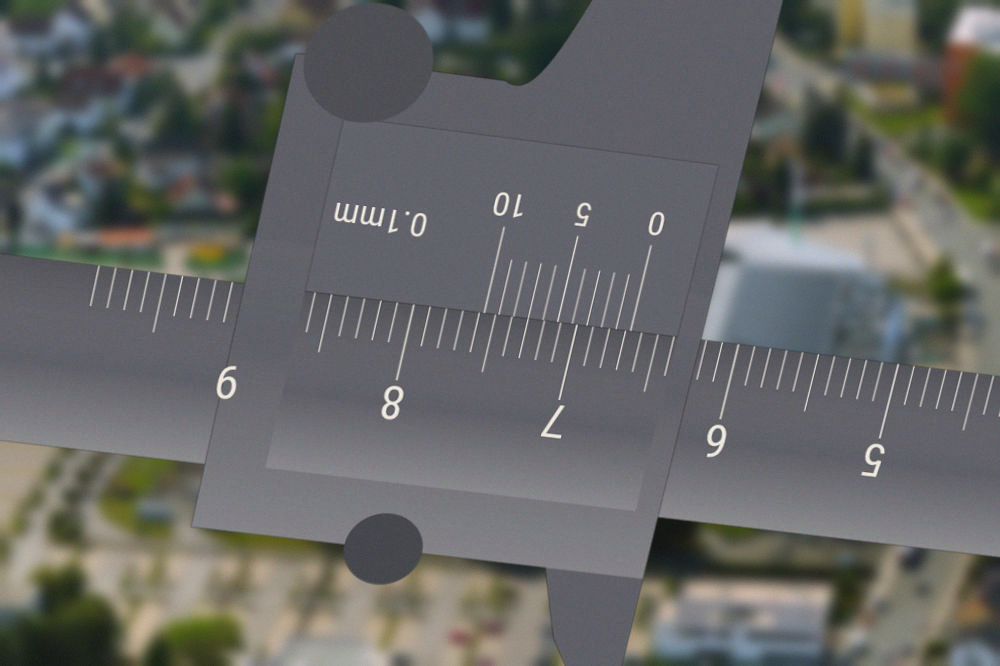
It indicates 66.7 mm
